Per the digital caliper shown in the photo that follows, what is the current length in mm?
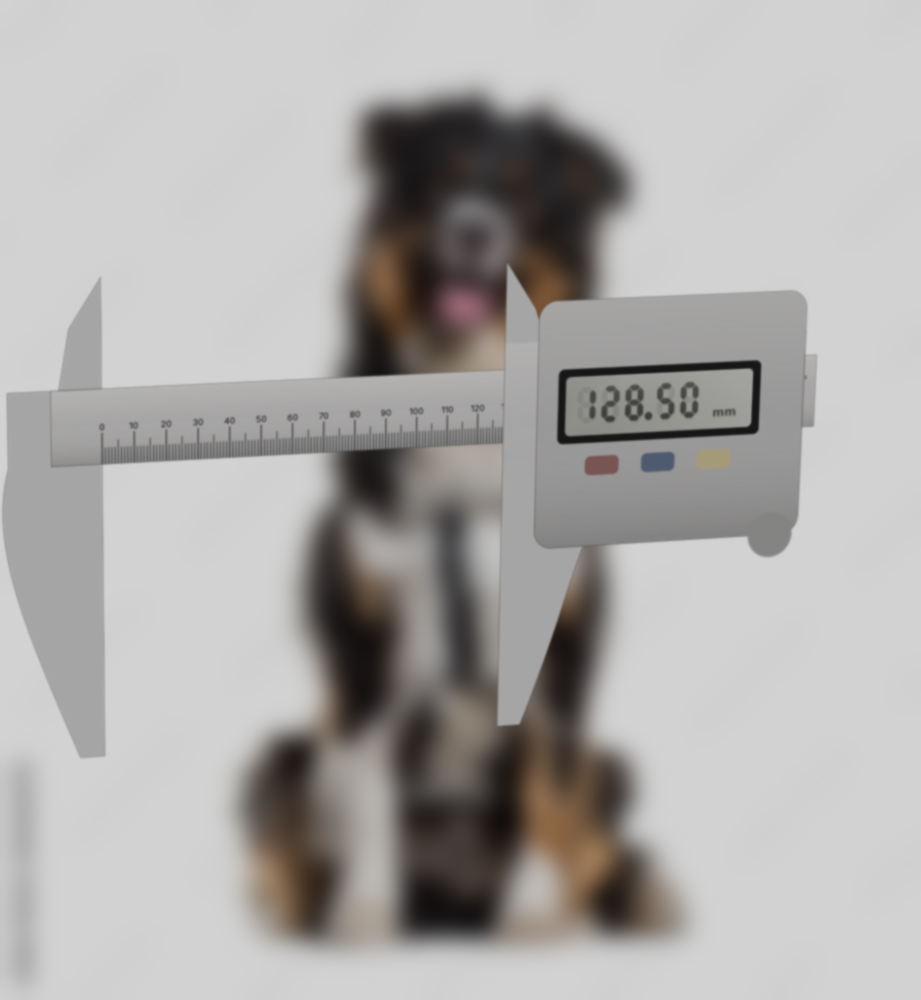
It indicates 128.50 mm
